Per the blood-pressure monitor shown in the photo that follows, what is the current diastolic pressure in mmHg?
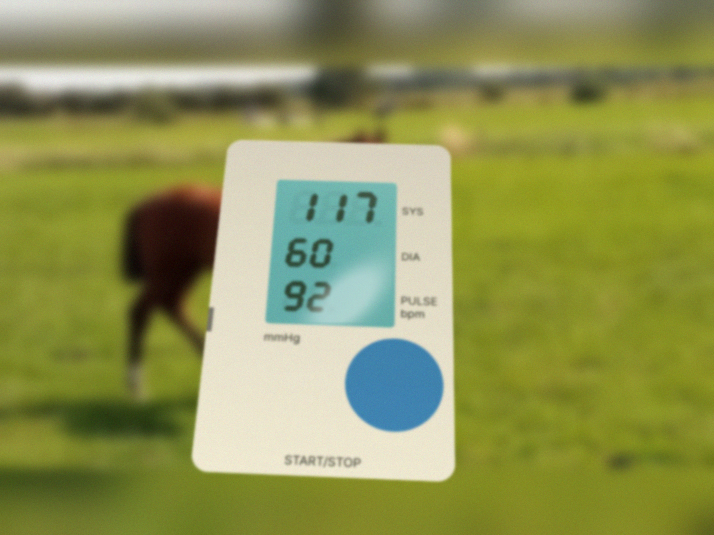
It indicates 60 mmHg
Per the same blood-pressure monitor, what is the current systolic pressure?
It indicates 117 mmHg
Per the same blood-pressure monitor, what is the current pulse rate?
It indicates 92 bpm
